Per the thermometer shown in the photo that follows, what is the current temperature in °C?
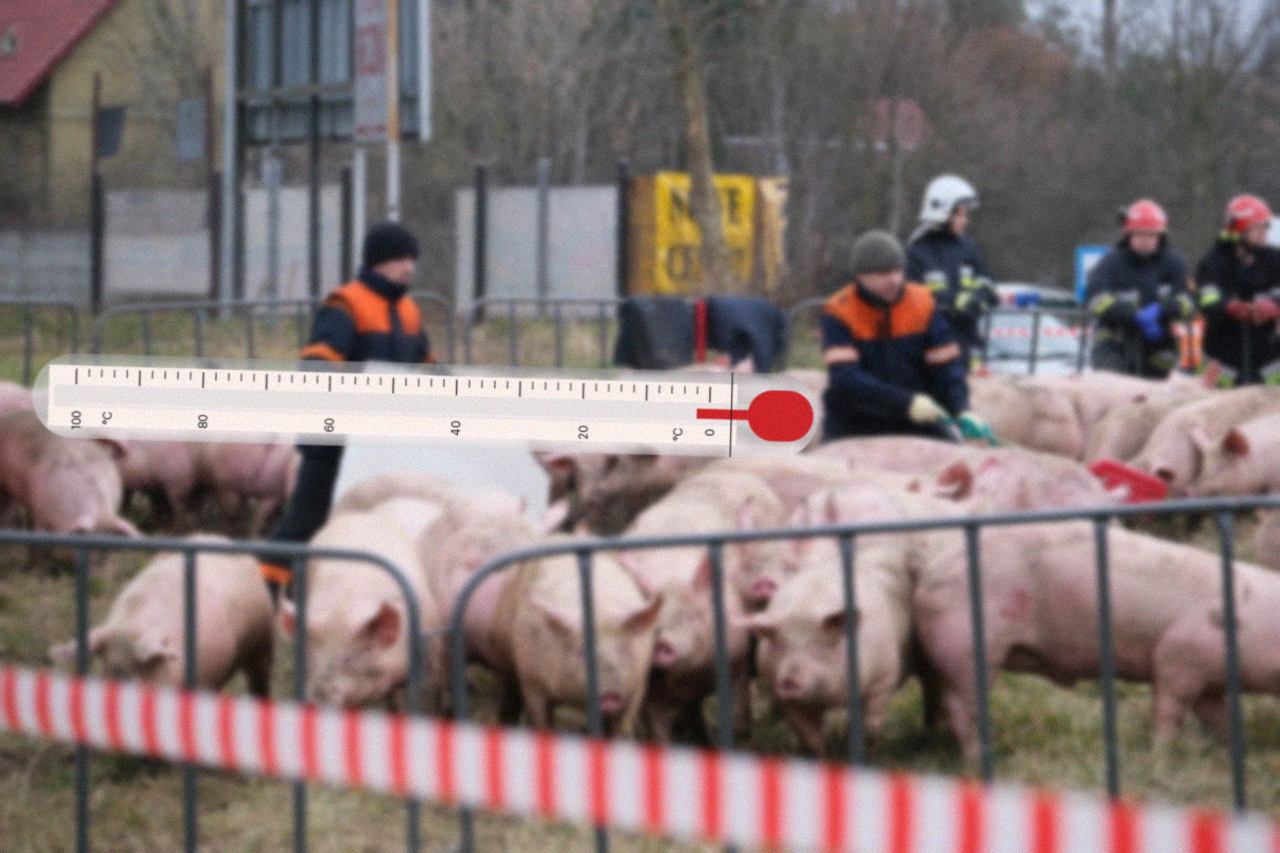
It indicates 2 °C
